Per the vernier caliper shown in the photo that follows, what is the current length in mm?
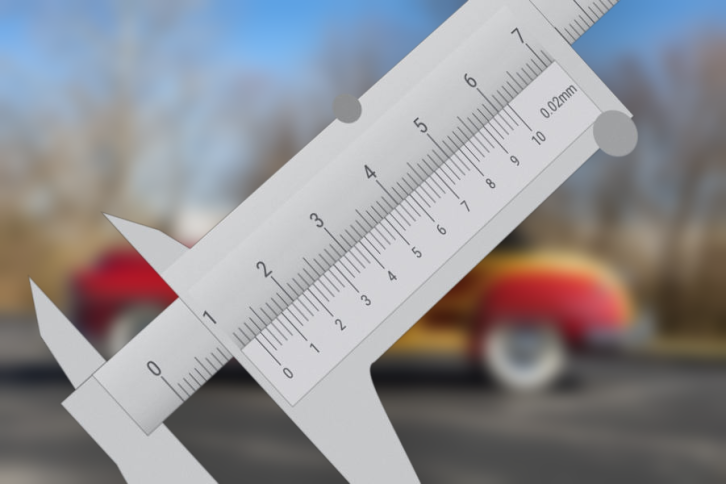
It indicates 12.8 mm
